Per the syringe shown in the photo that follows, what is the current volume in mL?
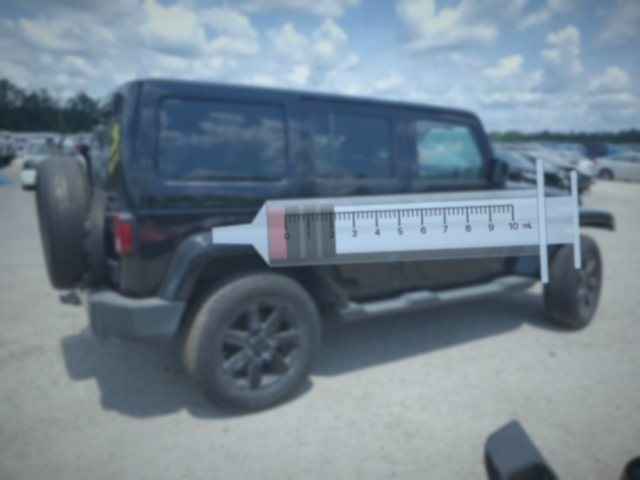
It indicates 0 mL
